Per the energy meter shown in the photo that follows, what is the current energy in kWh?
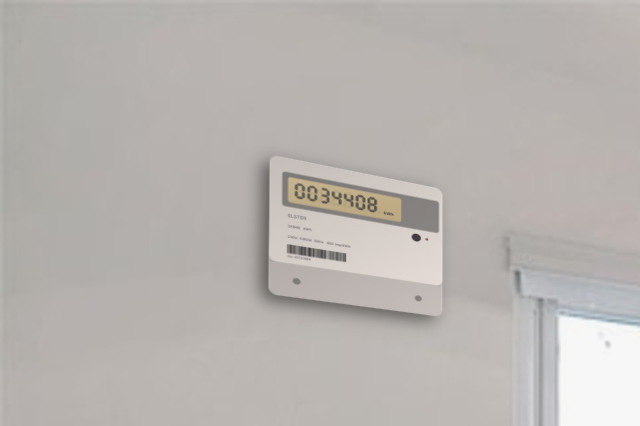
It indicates 34408 kWh
